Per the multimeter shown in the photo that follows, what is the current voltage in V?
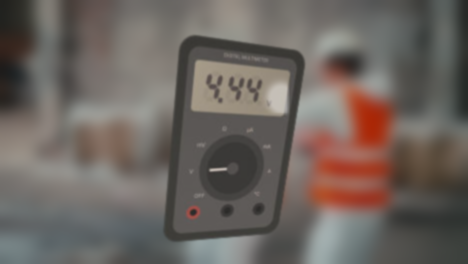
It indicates 4.44 V
